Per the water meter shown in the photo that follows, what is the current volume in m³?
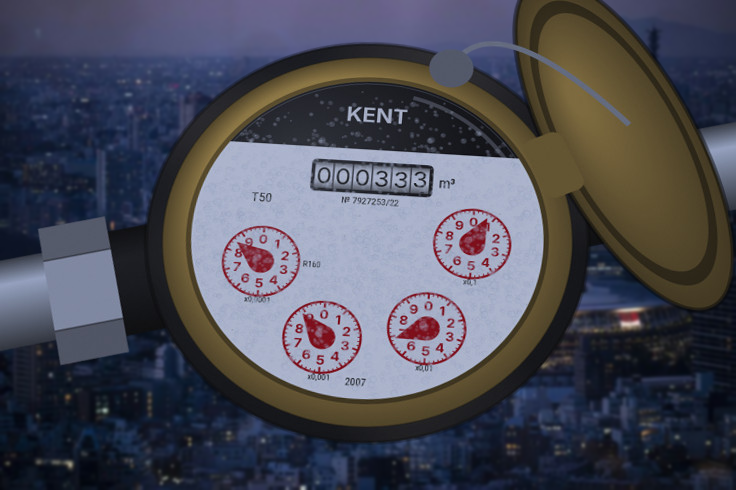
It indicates 333.0688 m³
